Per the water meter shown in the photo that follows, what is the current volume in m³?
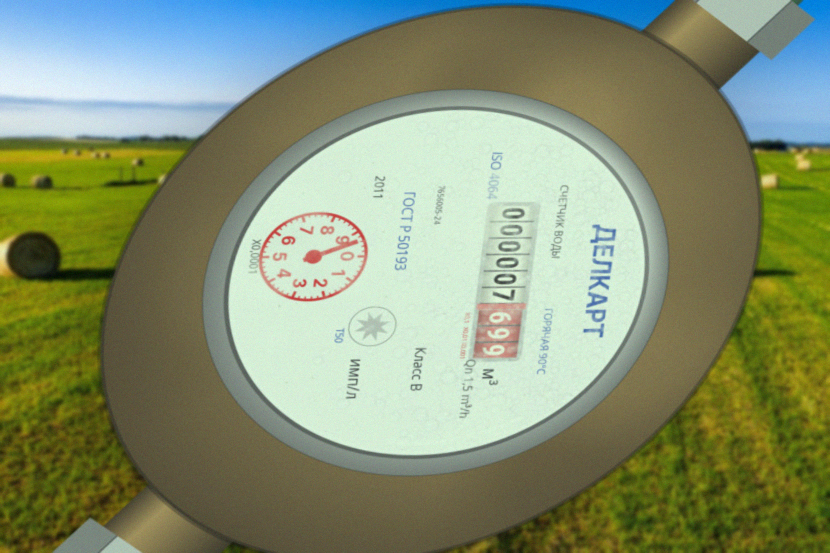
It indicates 7.6989 m³
